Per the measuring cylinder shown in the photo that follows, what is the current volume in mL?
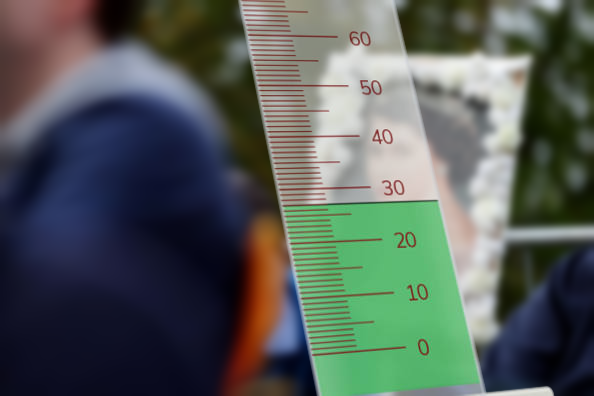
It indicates 27 mL
